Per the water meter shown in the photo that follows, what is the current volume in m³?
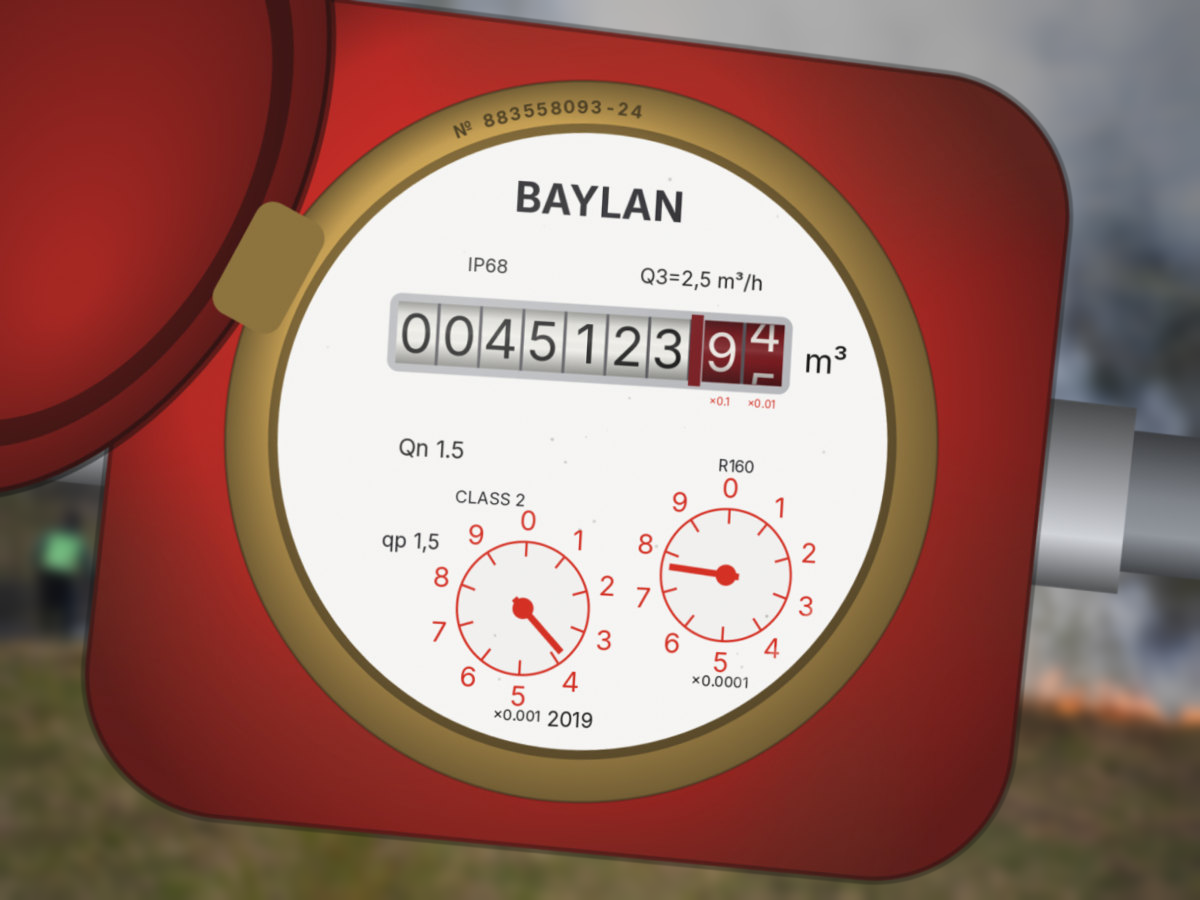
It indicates 45123.9437 m³
